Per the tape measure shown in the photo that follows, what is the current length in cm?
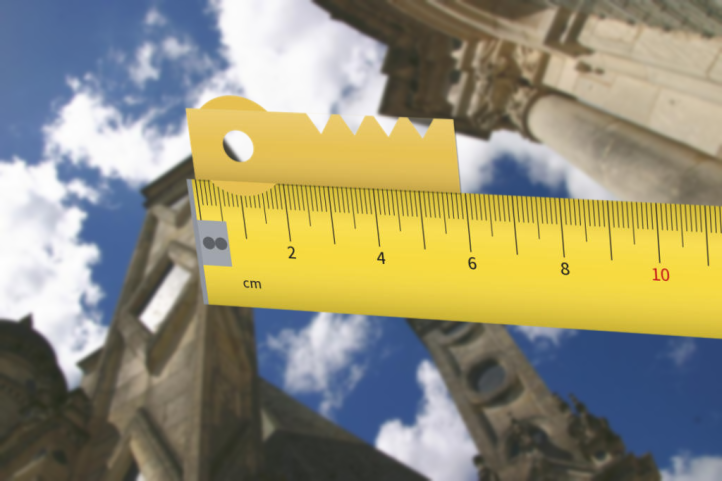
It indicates 5.9 cm
